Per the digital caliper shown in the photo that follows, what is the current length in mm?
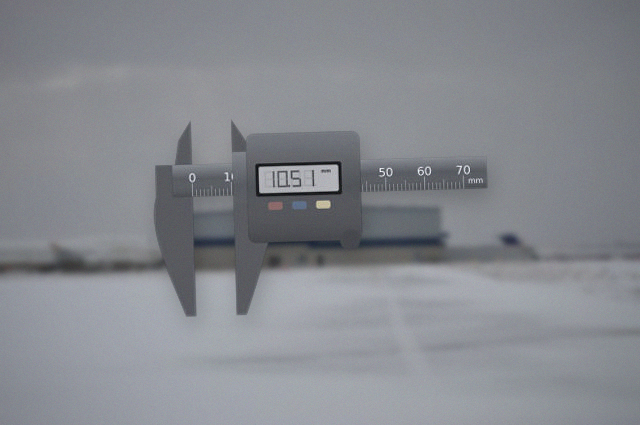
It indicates 10.51 mm
